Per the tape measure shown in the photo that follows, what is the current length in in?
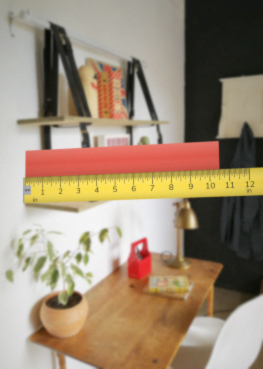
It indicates 10.5 in
